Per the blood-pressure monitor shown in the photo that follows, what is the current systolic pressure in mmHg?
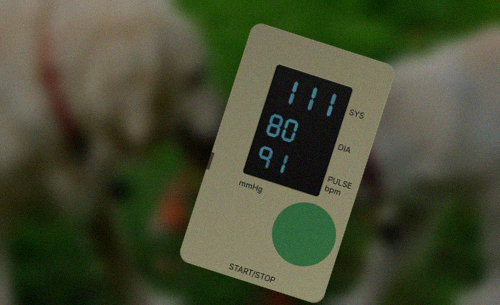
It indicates 111 mmHg
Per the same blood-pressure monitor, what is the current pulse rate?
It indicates 91 bpm
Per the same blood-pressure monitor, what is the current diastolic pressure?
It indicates 80 mmHg
